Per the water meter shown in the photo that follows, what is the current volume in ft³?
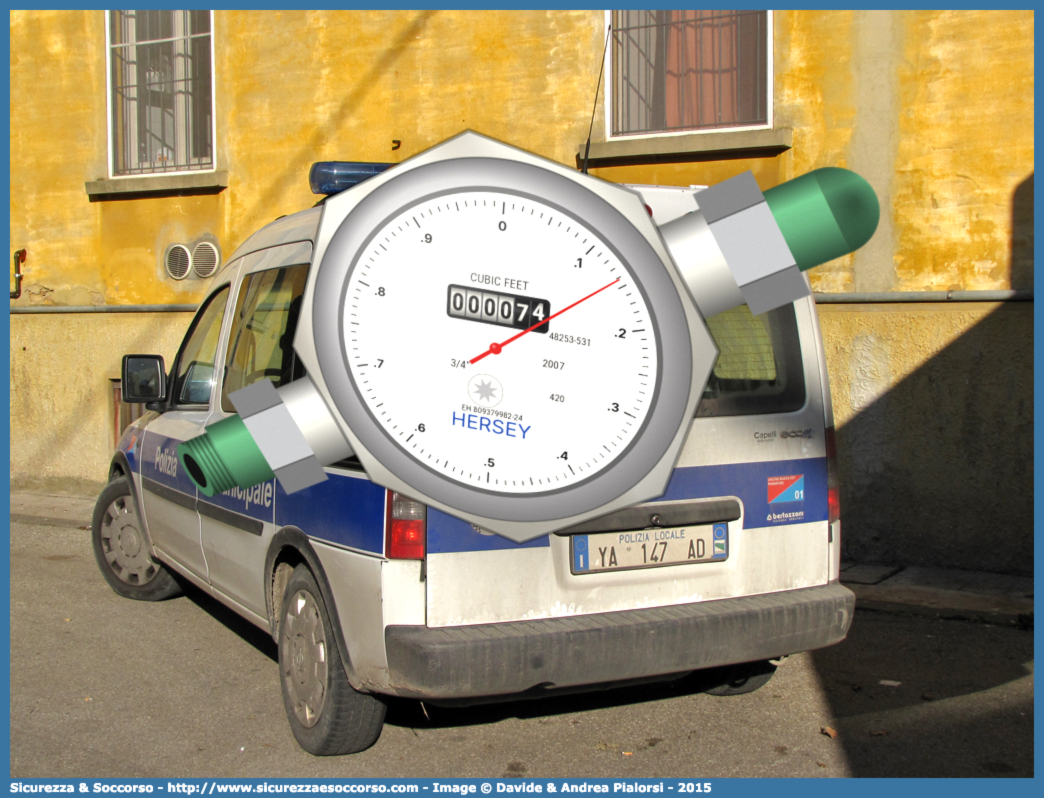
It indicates 74.14 ft³
